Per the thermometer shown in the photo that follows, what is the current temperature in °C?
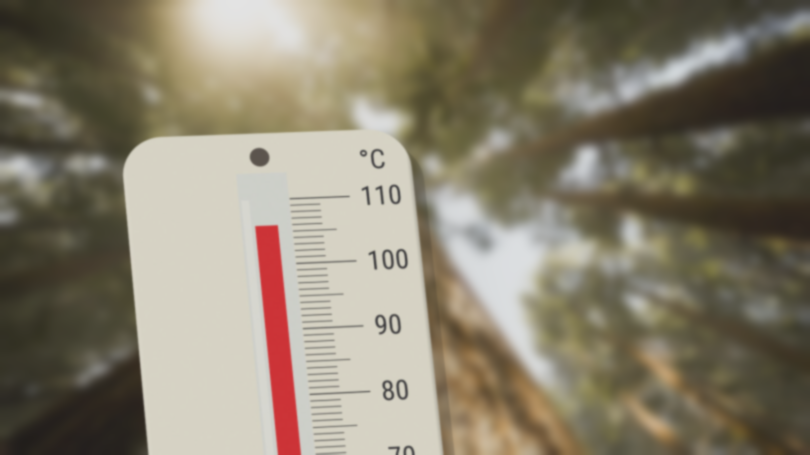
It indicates 106 °C
